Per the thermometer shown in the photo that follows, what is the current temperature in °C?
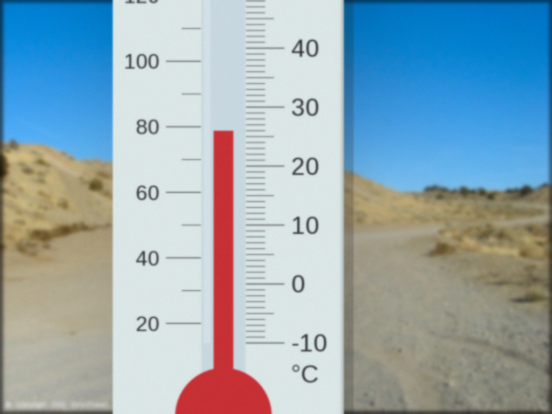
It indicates 26 °C
